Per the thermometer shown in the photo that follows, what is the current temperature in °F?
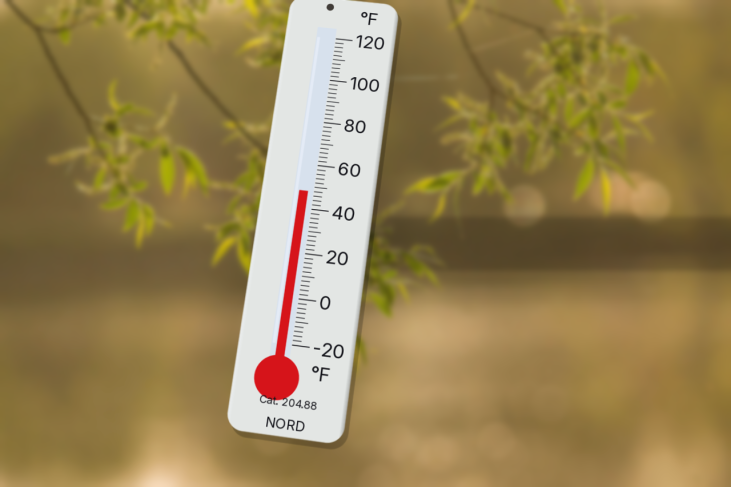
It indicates 48 °F
